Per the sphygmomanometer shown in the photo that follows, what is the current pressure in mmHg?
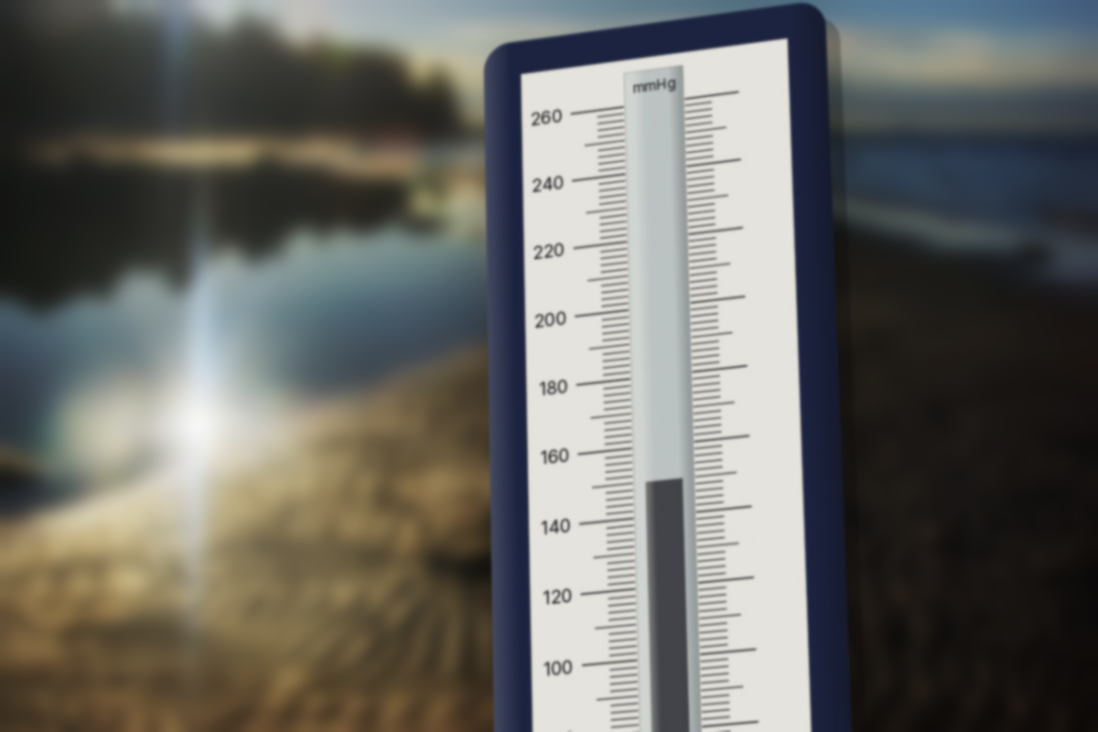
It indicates 150 mmHg
